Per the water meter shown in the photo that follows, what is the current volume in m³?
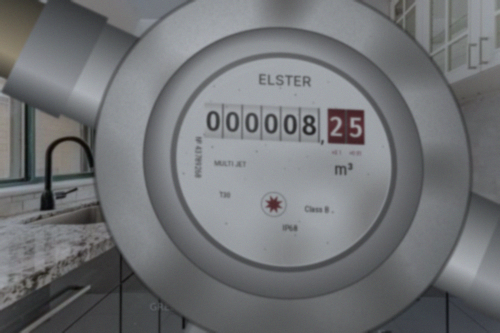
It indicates 8.25 m³
